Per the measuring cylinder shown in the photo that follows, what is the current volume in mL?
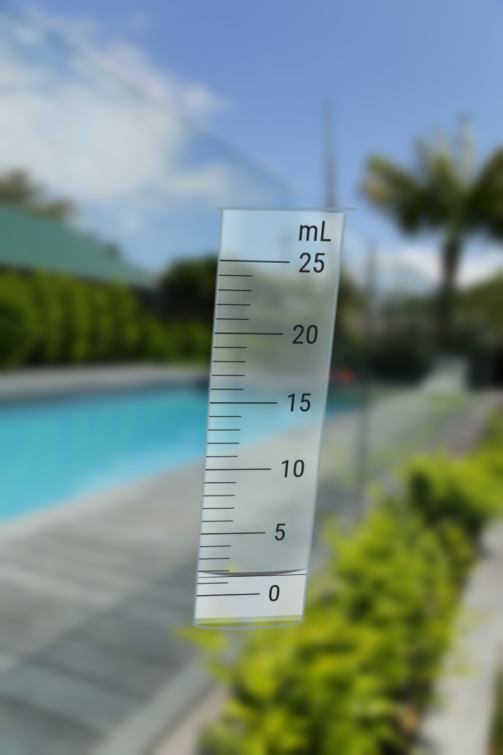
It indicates 1.5 mL
